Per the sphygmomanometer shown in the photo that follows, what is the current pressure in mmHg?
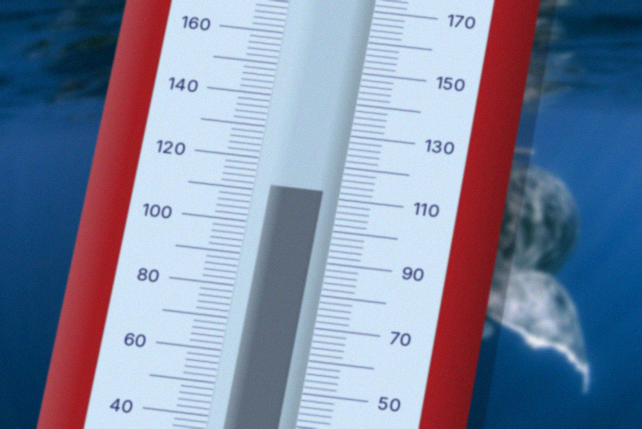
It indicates 112 mmHg
